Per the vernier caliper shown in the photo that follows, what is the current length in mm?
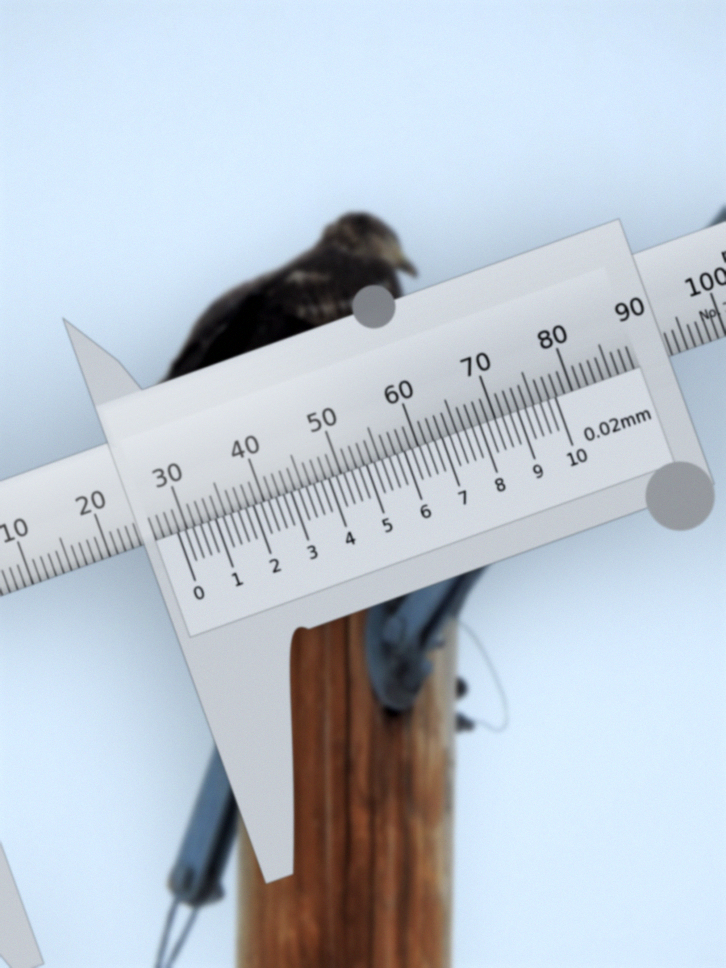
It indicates 28.8 mm
